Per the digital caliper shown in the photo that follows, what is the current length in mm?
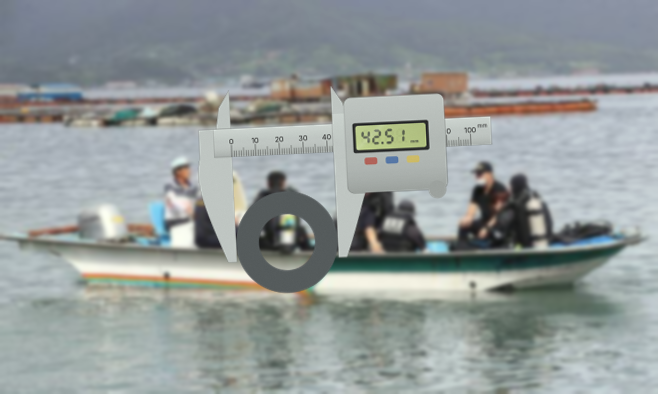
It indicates 42.51 mm
